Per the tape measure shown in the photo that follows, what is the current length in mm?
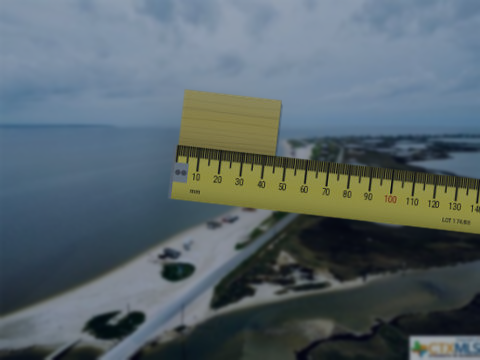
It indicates 45 mm
